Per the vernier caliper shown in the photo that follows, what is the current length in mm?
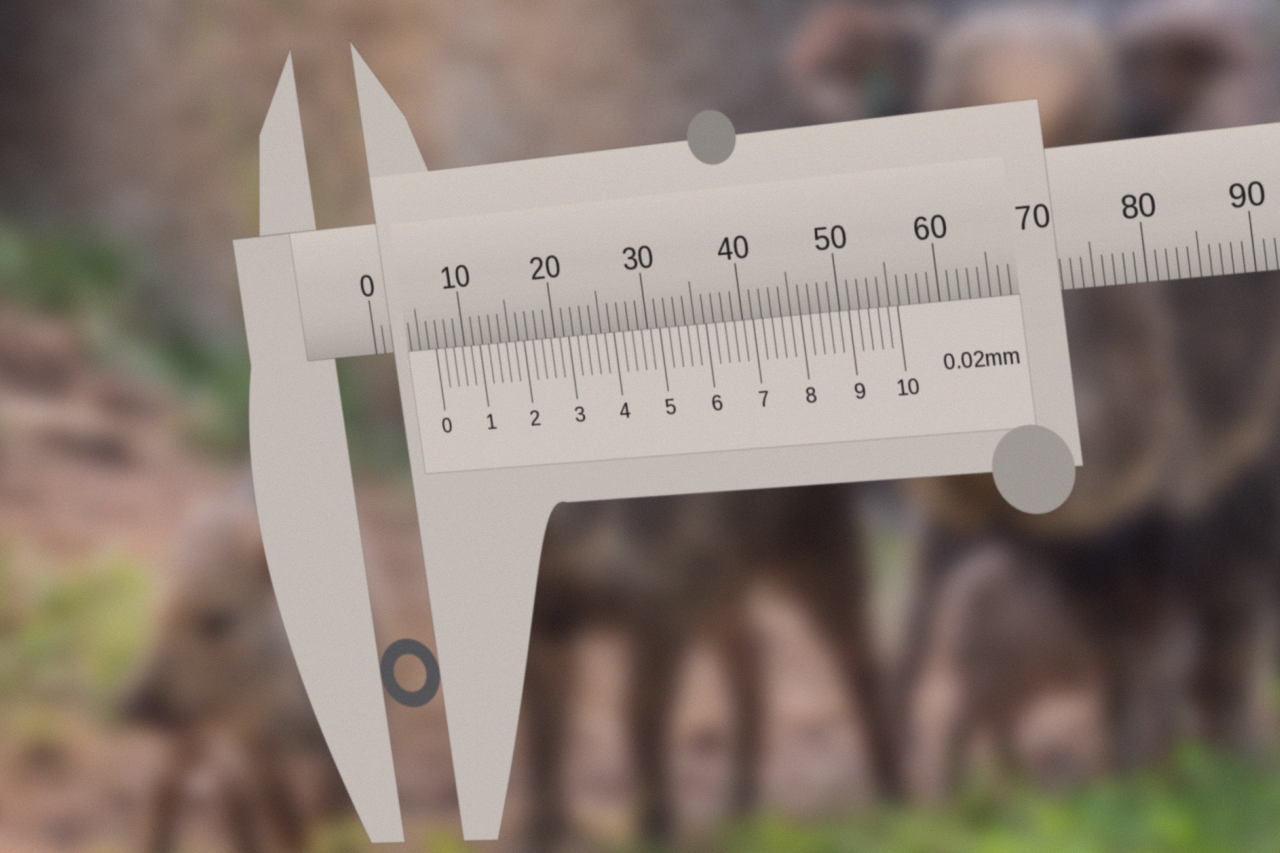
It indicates 6.8 mm
